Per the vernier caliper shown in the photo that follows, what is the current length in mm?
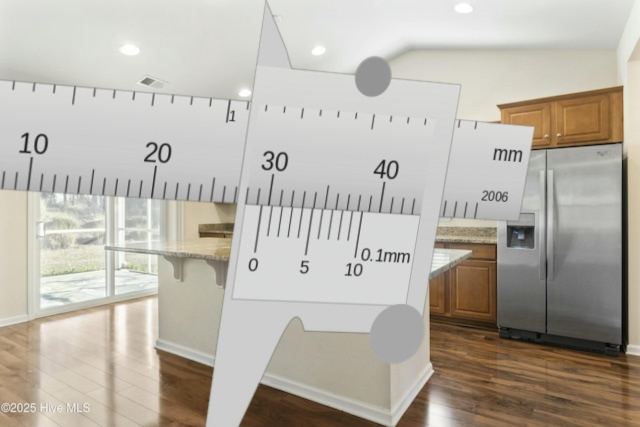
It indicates 29.4 mm
